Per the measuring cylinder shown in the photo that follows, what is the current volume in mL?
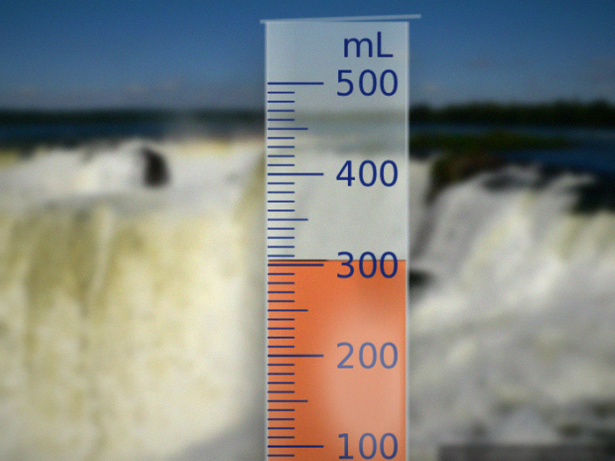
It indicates 305 mL
